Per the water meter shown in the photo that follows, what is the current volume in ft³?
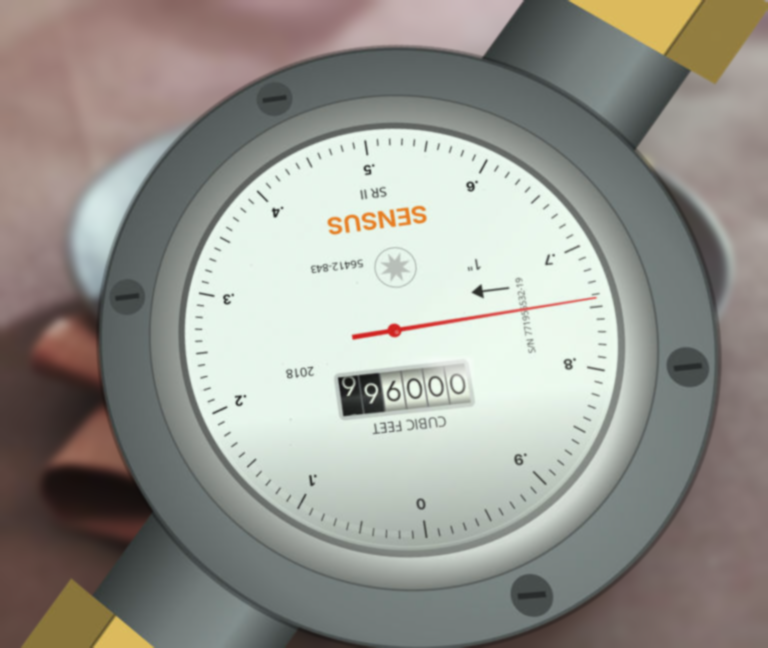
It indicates 965.74 ft³
